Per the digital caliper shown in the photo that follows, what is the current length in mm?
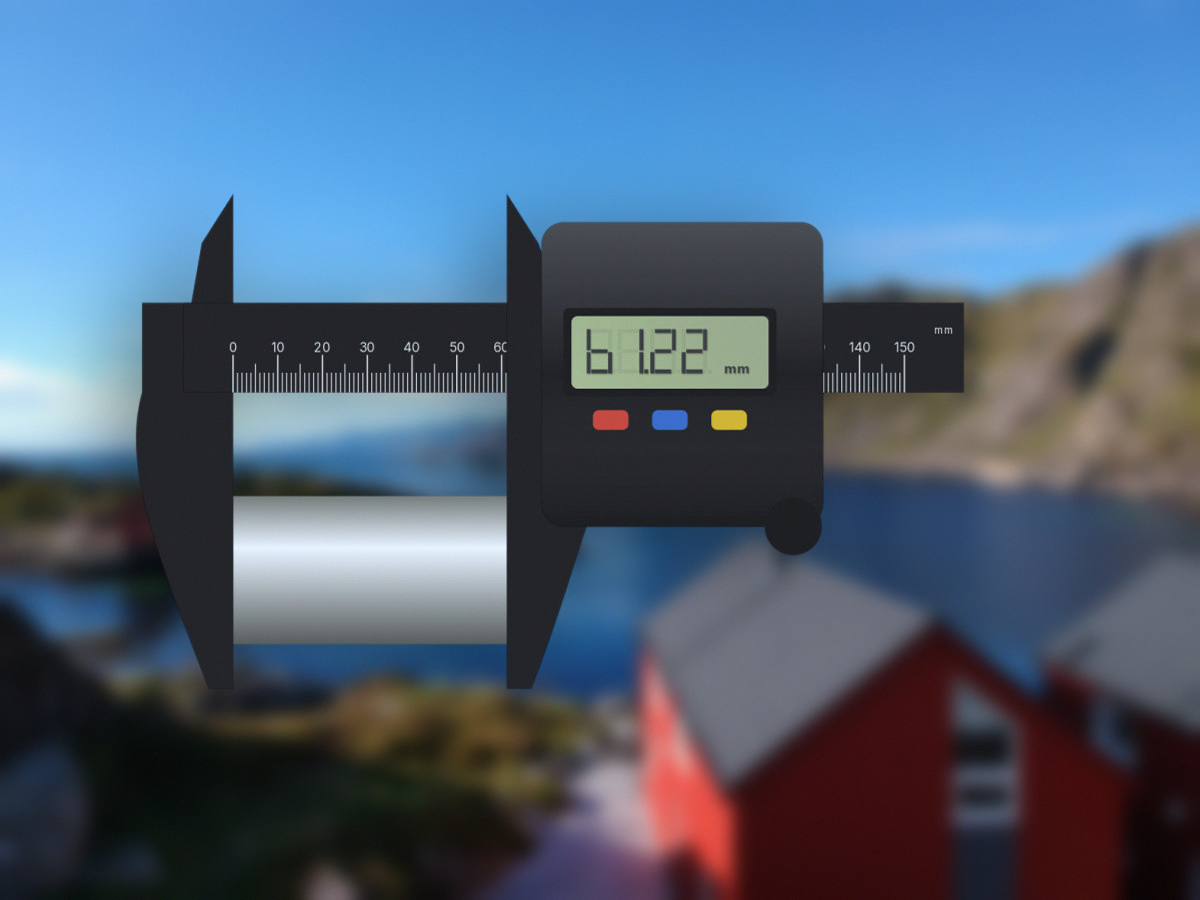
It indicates 61.22 mm
